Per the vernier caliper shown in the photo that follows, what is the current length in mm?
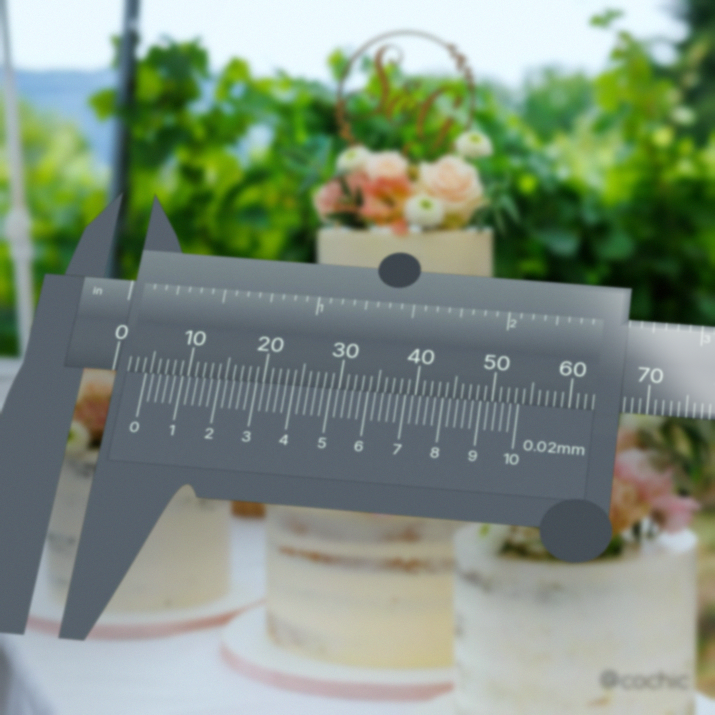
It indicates 4.4 mm
